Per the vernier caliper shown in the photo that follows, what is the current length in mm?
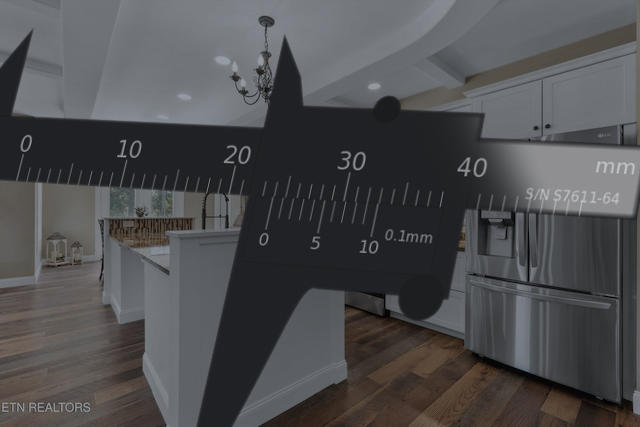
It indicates 23.9 mm
